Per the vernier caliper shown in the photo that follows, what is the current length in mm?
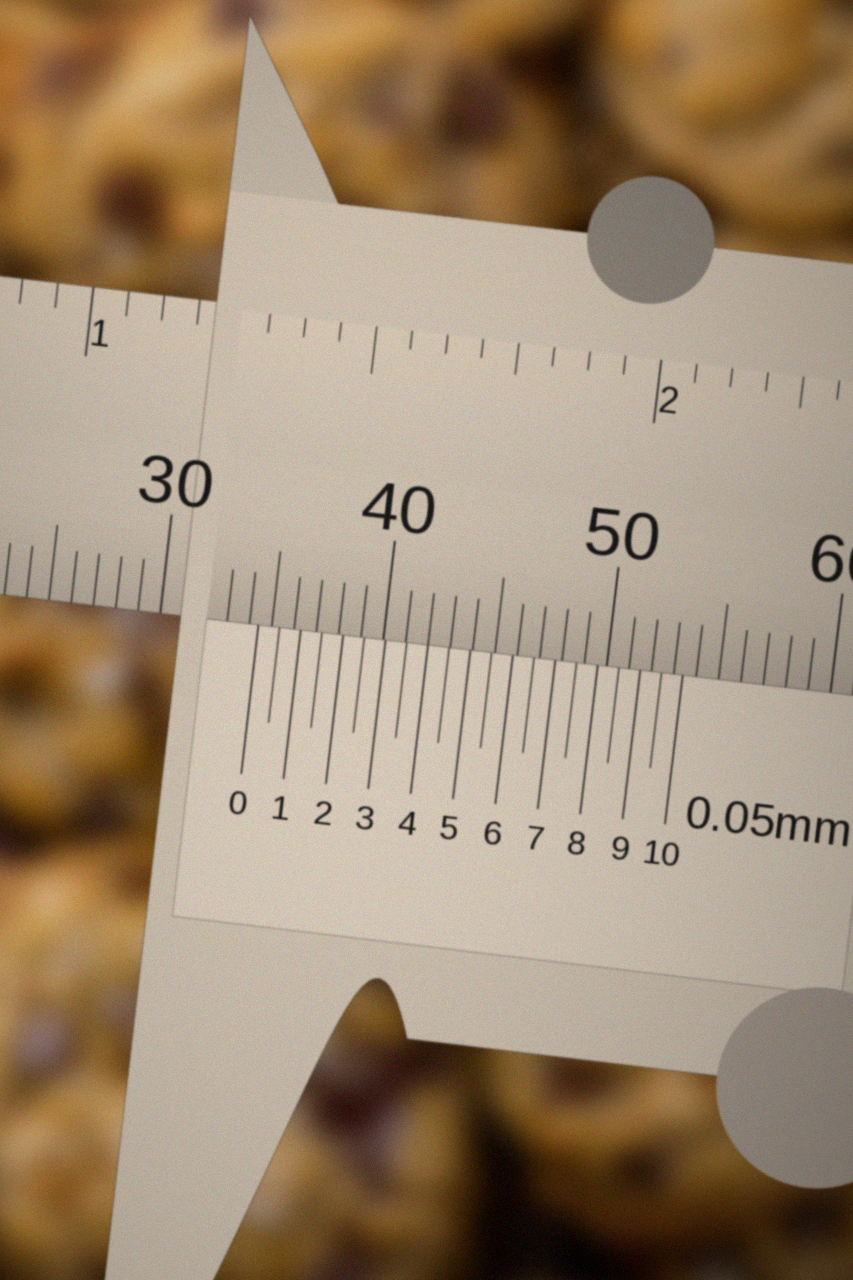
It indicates 34.4 mm
